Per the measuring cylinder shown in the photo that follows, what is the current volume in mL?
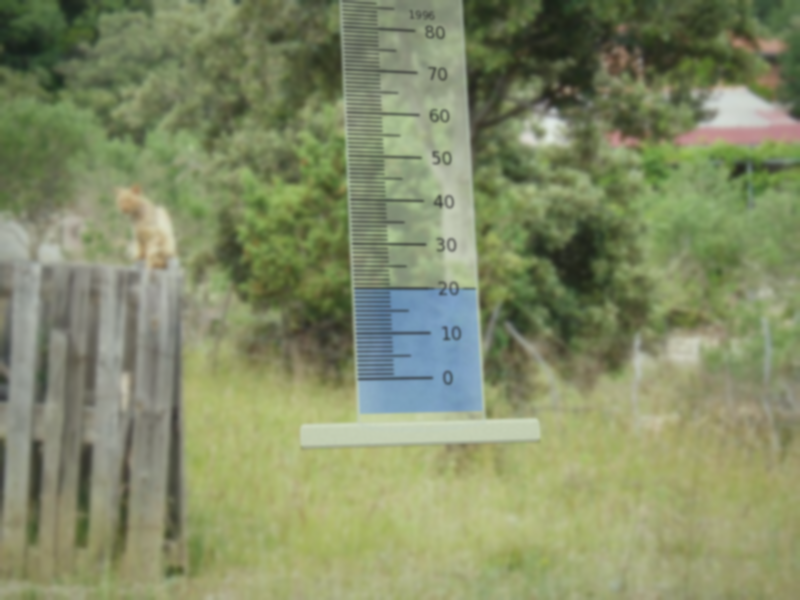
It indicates 20 mL
